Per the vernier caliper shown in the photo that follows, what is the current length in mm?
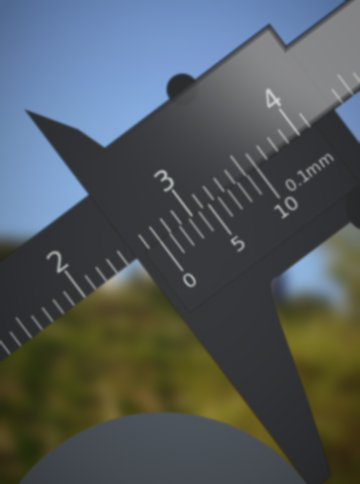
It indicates 27.0 mm
